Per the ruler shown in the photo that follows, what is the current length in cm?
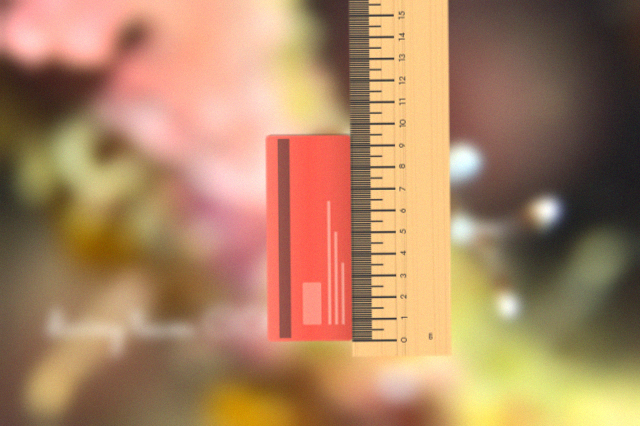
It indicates 9.5 cm
